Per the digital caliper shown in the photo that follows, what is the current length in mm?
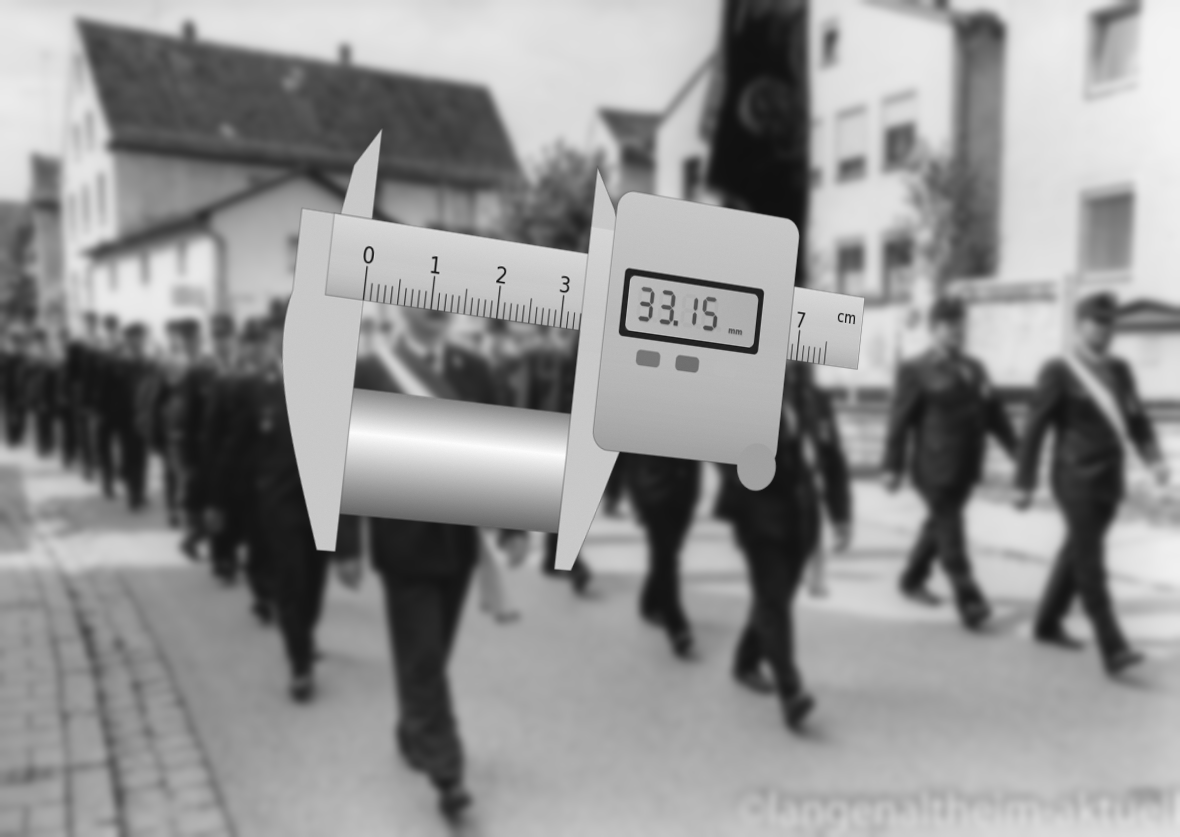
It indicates 33.15 mm
